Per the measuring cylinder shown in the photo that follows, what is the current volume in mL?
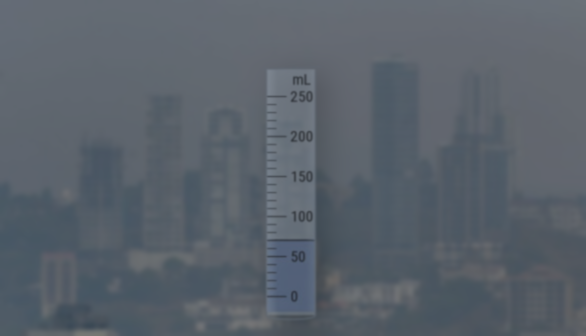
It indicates 70 mL
